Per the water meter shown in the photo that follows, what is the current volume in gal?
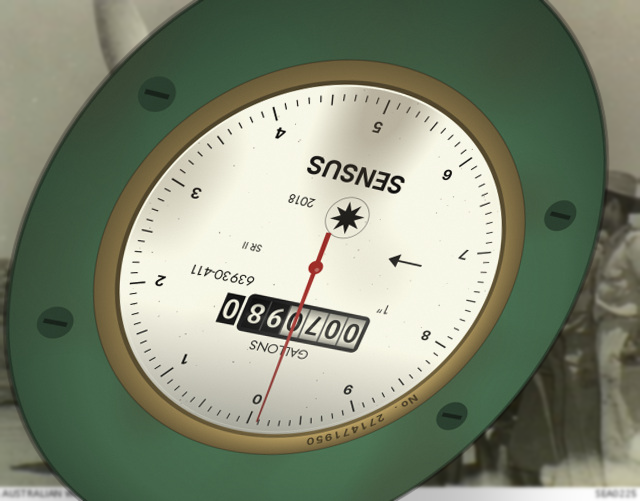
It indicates 70979.9 gal
